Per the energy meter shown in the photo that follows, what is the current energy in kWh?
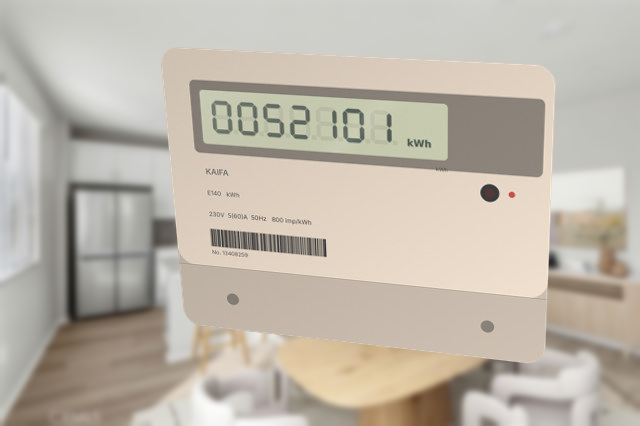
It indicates 52101 kWh
